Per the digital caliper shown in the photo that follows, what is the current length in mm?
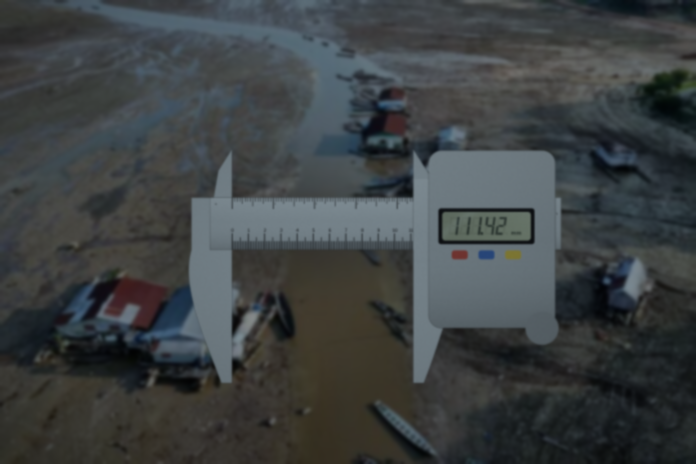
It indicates 111.42 mm
